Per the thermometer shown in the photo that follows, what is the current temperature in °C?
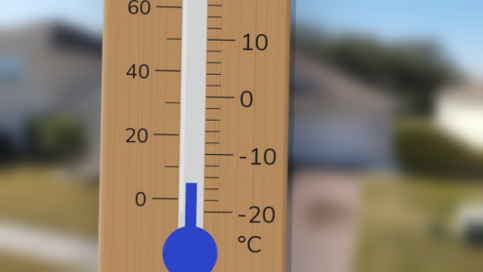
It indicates -15 °C
